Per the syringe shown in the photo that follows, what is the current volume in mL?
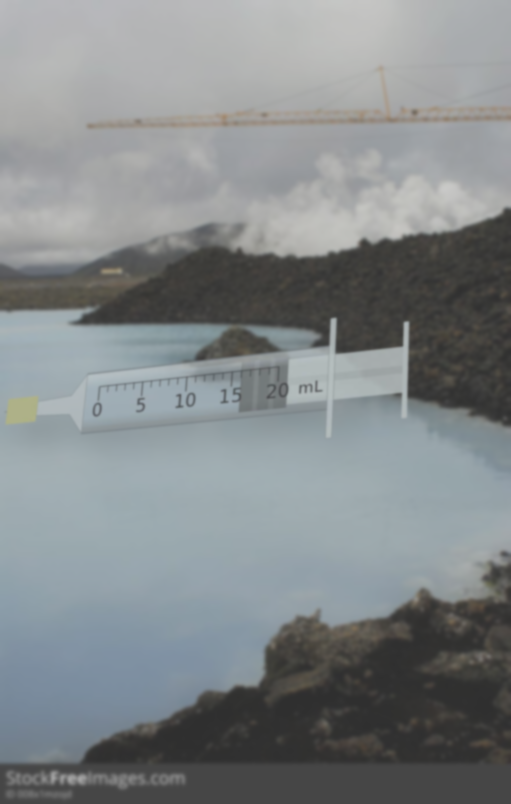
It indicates 16 mL
